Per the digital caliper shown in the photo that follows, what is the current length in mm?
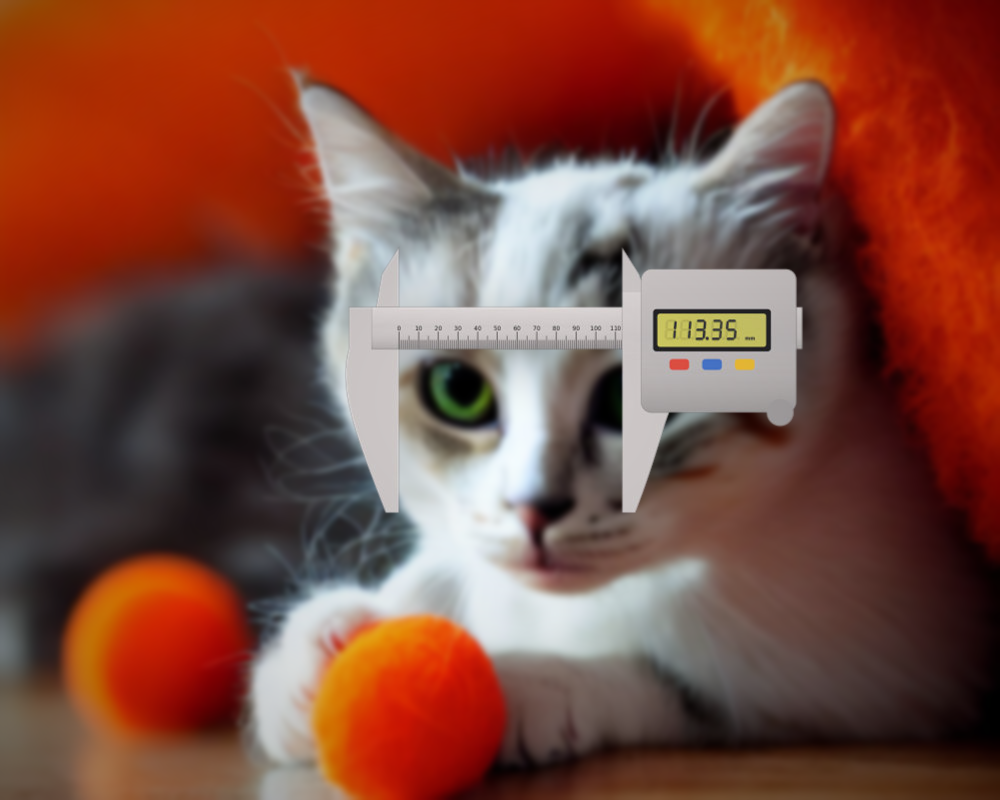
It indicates 113.35 mm
